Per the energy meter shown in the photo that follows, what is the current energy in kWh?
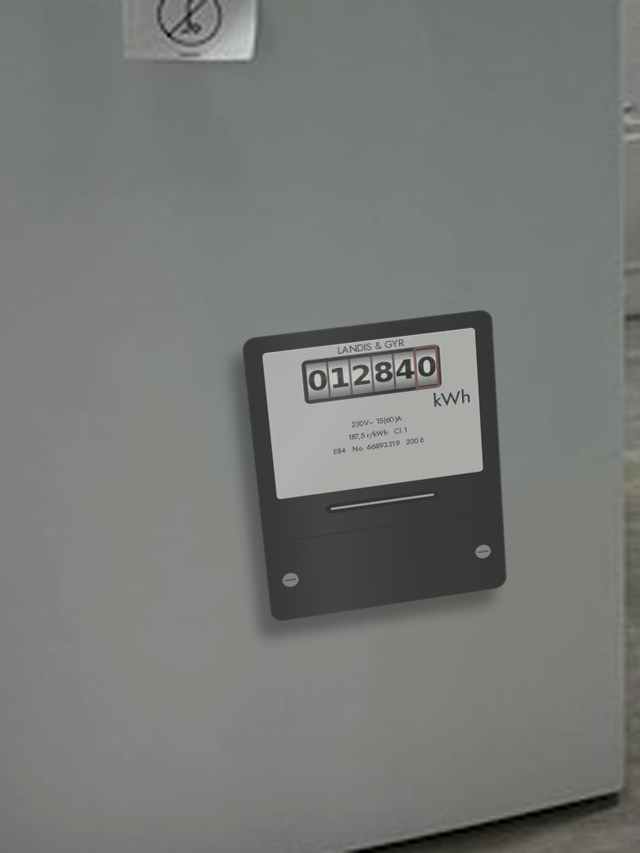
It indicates 1284.0 kWh
